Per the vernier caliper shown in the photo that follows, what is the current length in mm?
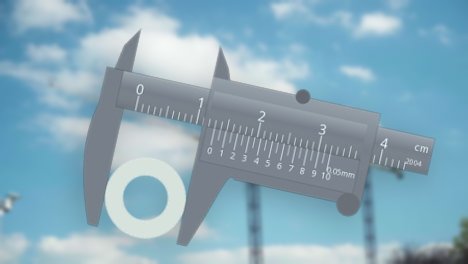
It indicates 13.0 mm
